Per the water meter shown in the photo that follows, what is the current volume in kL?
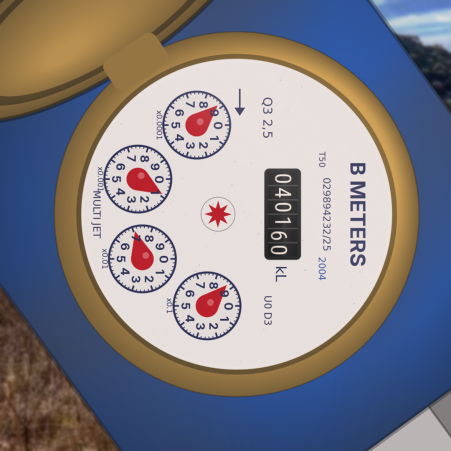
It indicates 40159.8708 kL
